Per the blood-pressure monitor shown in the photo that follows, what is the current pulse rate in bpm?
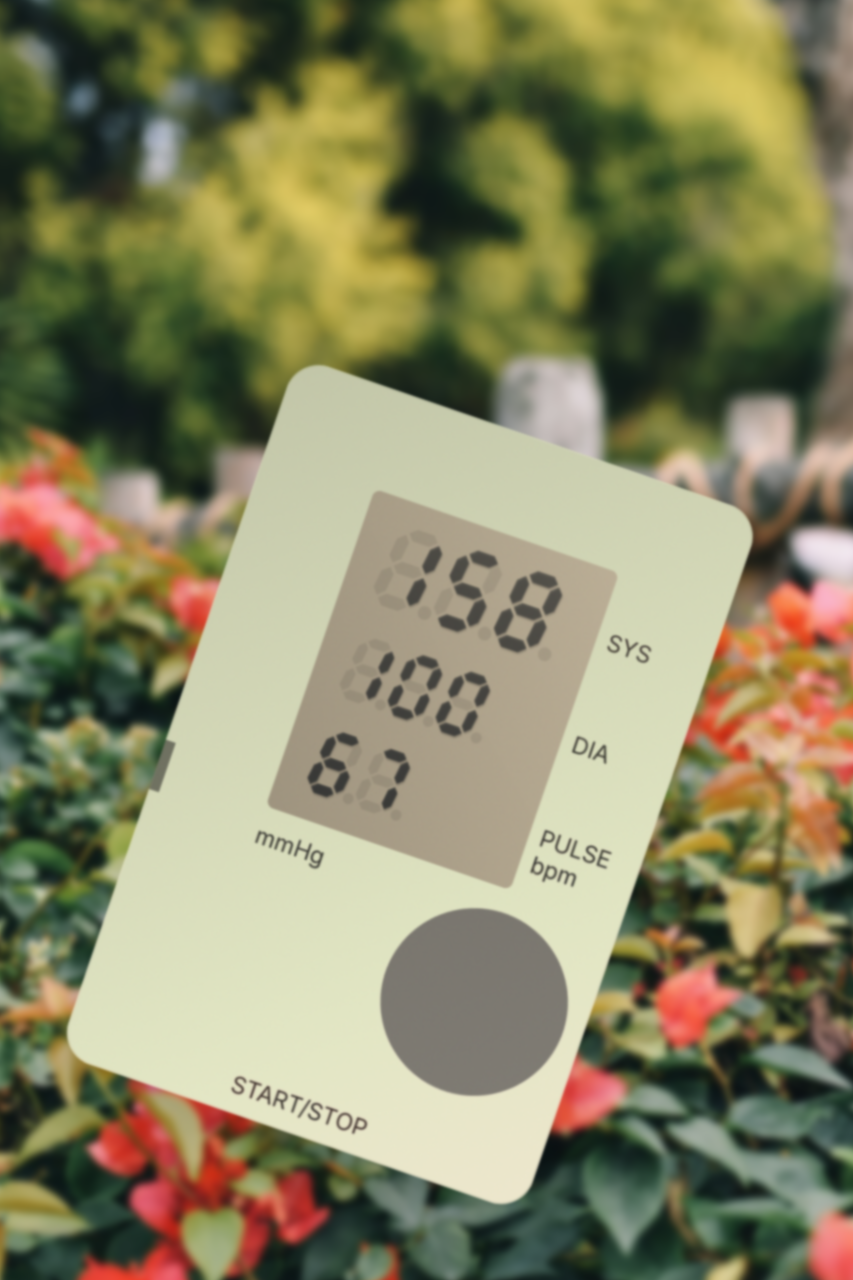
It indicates 67 bpm
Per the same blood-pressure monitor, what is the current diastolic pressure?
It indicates 100 mmHg
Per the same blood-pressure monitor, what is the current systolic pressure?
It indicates 158 mmHg
